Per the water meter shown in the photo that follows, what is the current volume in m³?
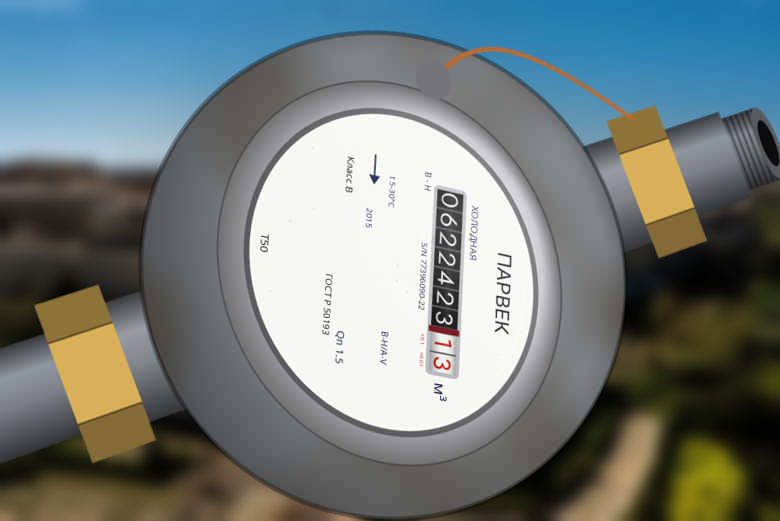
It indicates 622423.13 m³
